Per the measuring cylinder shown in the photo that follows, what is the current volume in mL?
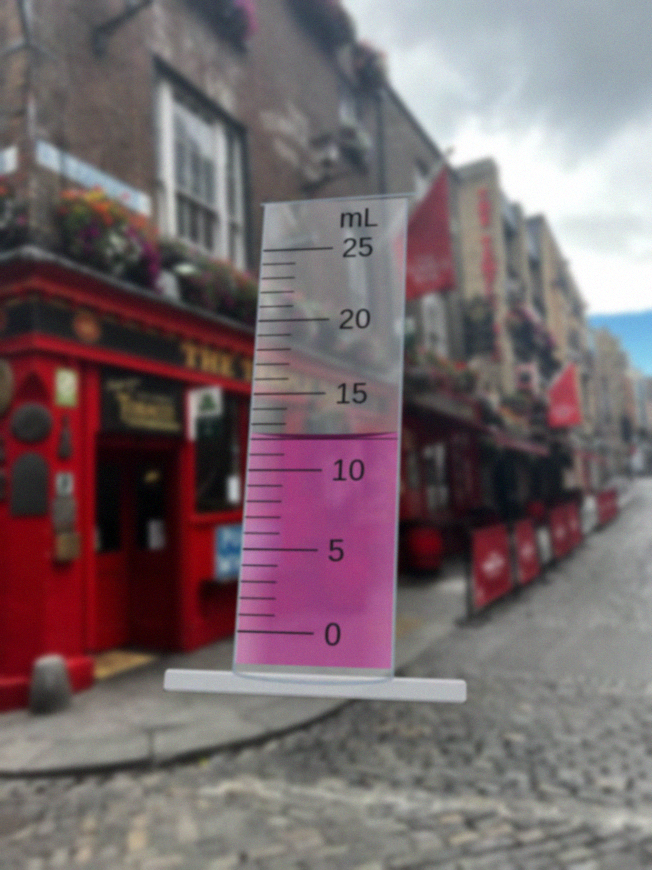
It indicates 12 mL
